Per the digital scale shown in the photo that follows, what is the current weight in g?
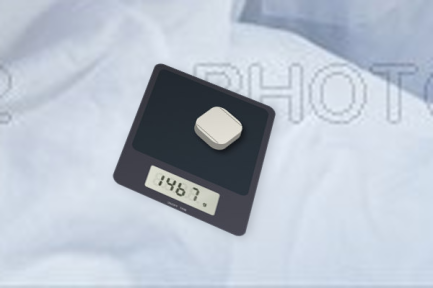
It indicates 1467 g
